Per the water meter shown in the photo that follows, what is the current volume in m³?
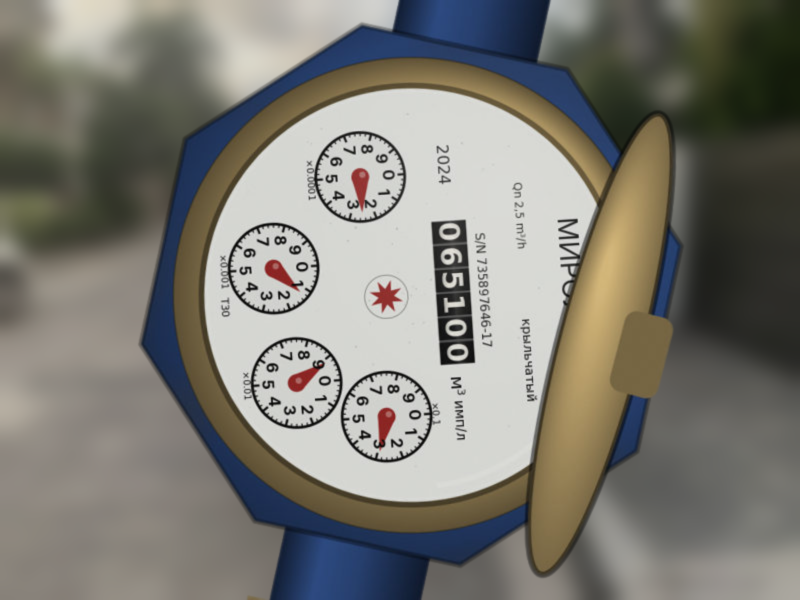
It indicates 65100.2912 m³
